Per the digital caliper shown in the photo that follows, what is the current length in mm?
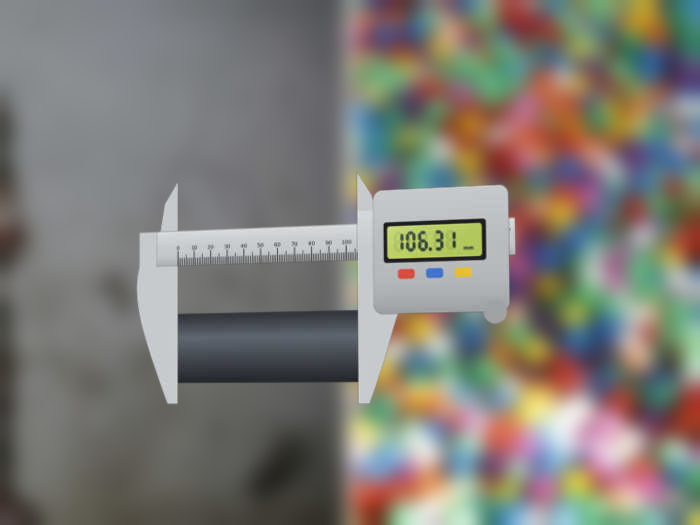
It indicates 106.31 mm
